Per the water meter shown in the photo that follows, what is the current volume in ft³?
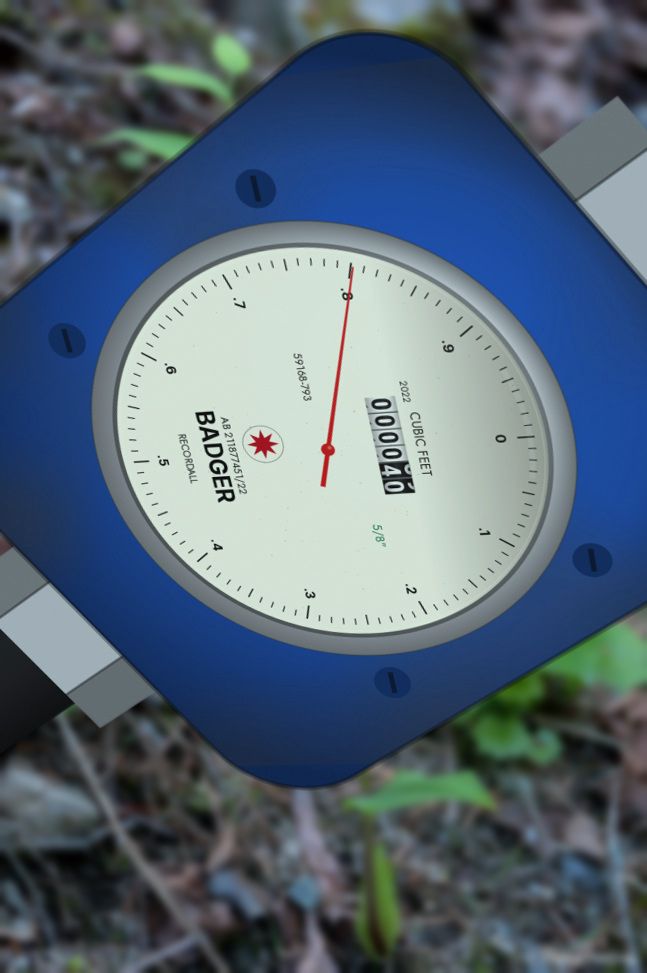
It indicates 39.80 ft³
